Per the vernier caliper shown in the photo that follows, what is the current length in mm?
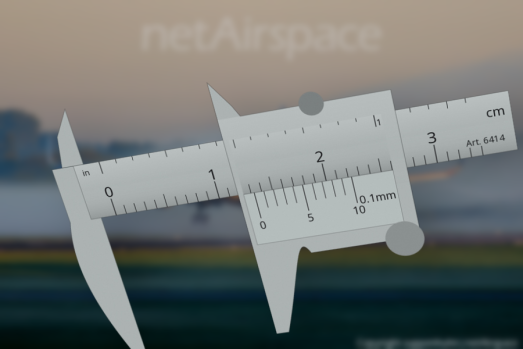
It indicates 13.3 mm
